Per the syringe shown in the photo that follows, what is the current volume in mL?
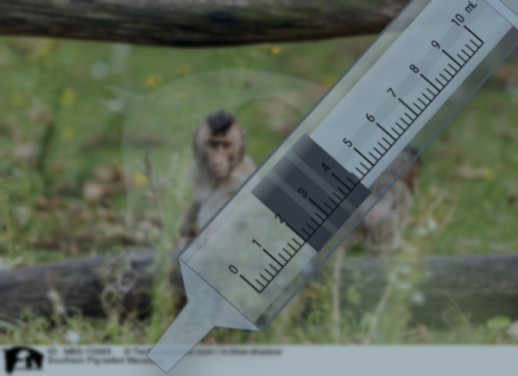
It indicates 2 mL
